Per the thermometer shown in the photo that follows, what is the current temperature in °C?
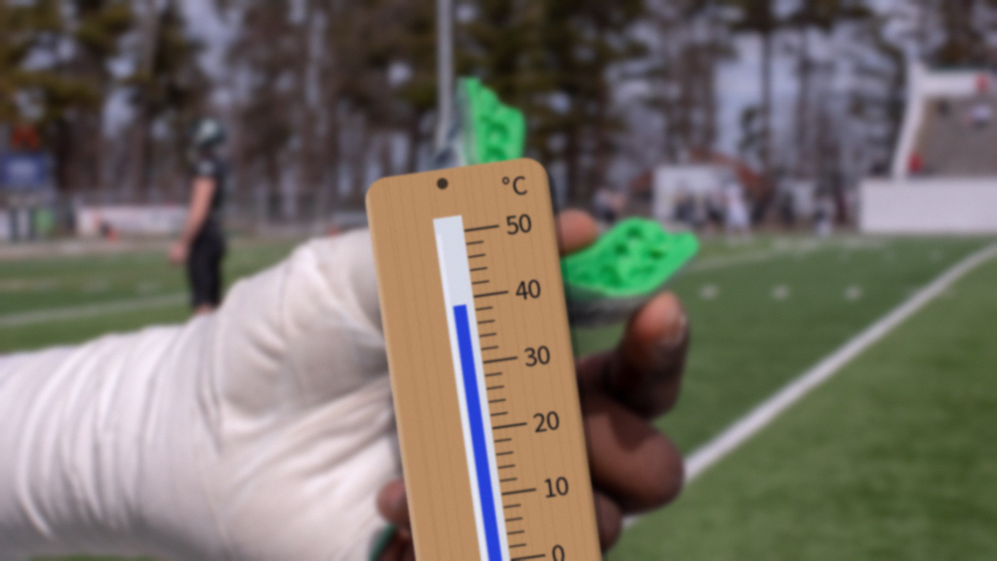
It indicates 39 °C
